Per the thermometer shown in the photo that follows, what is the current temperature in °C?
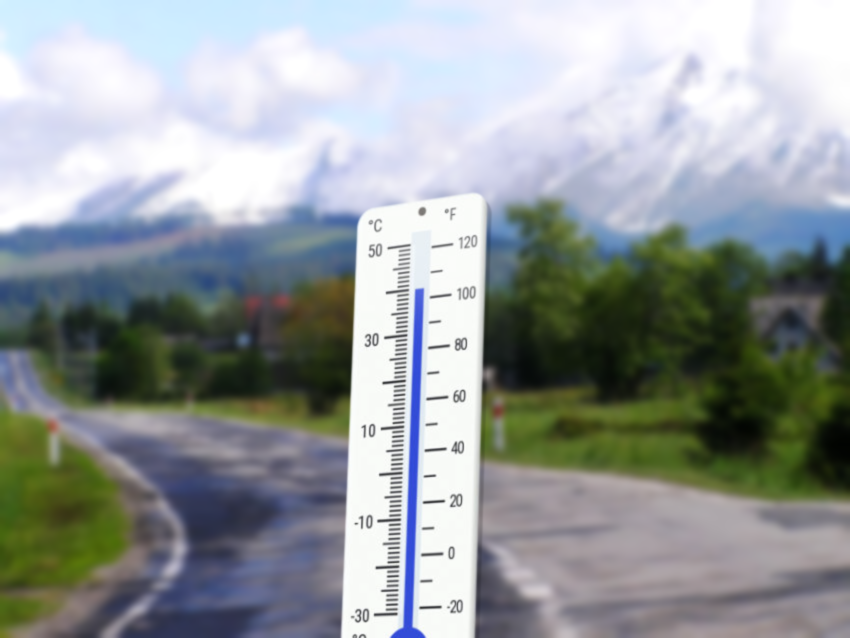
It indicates 40 °C
